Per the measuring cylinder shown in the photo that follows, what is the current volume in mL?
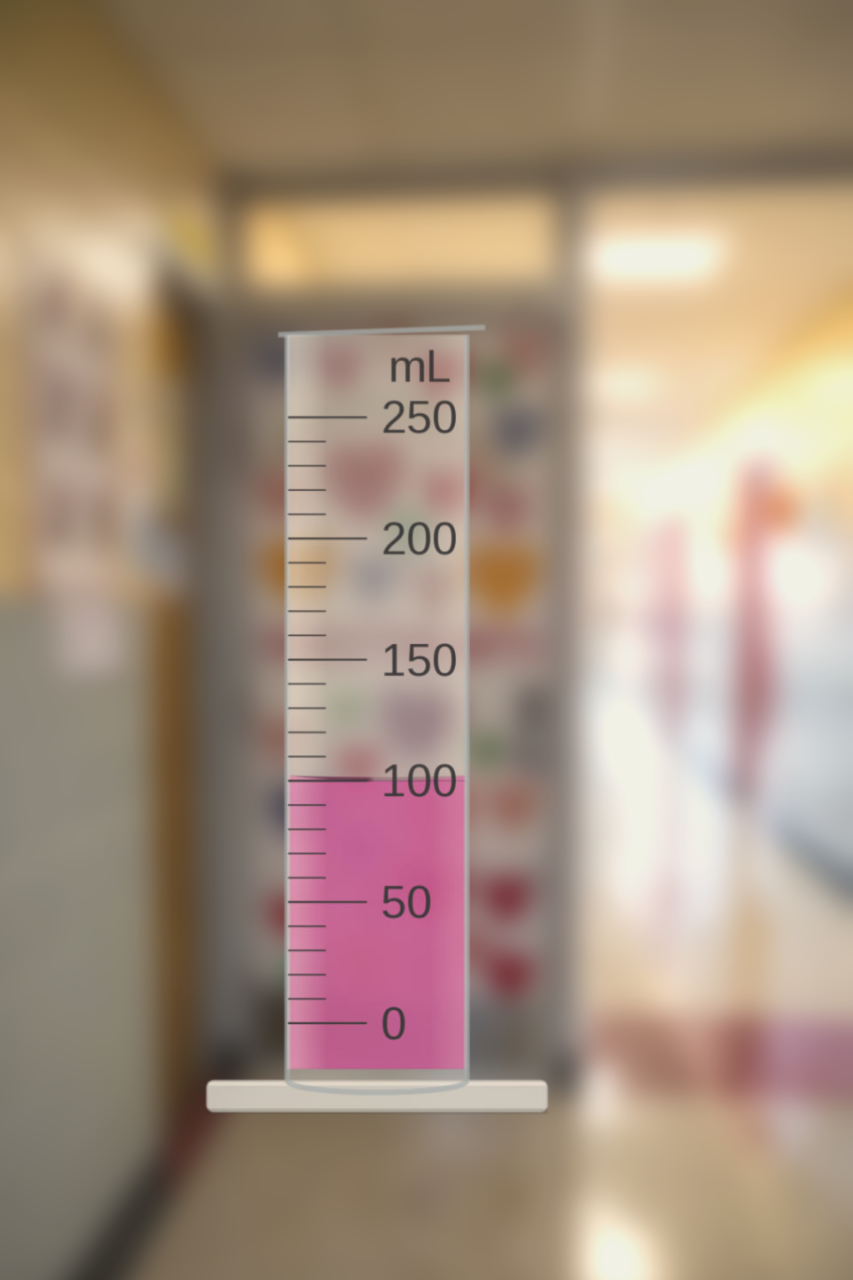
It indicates 100 mL
